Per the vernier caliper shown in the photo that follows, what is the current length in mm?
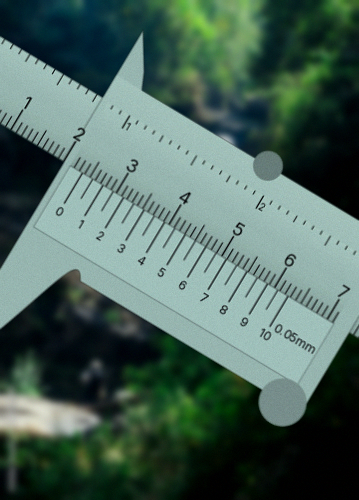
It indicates 23.6 mm
